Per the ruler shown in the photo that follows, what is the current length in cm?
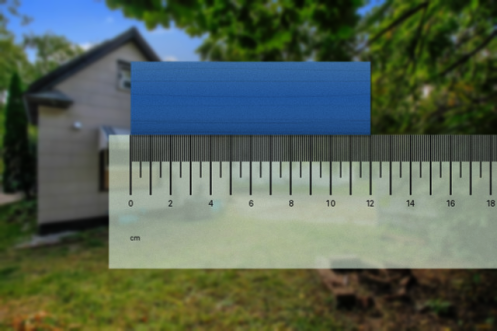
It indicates 12 cm
